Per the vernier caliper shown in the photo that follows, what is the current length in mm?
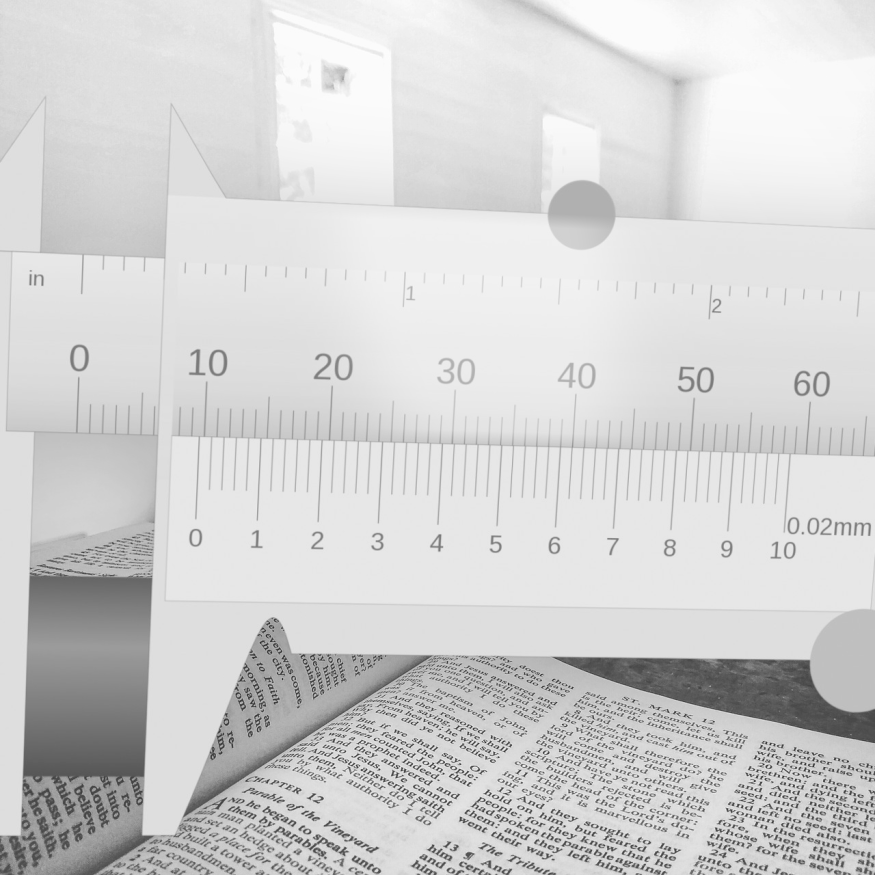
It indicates 9.6 mm
